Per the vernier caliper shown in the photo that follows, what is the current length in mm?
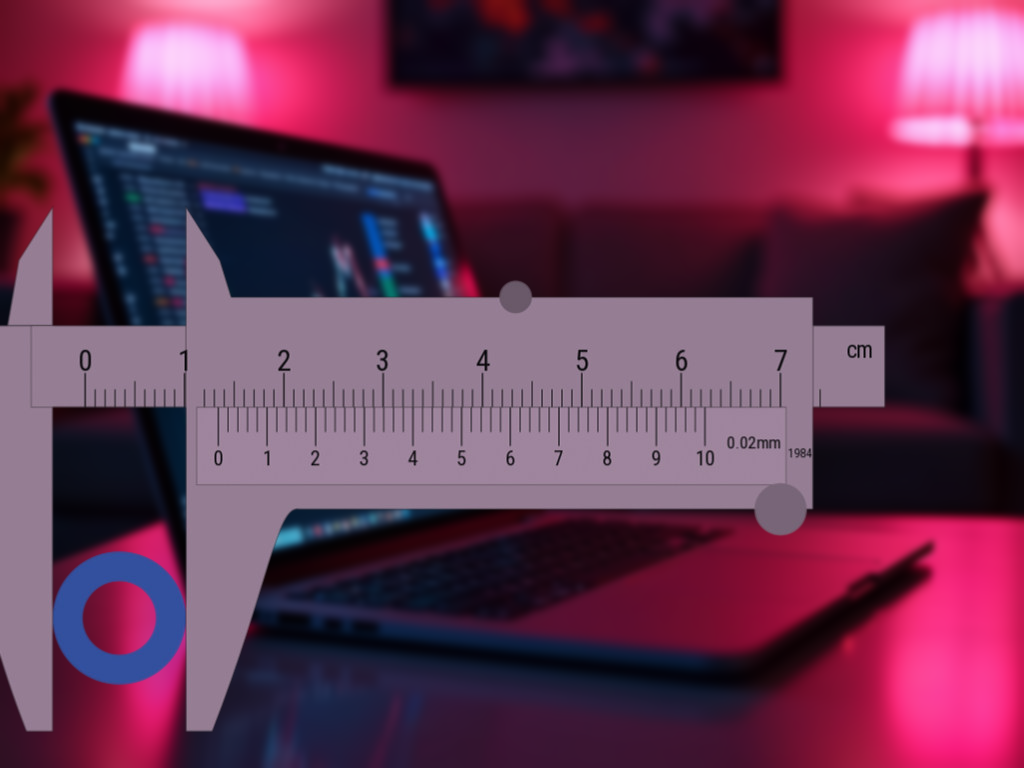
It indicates 13.4 mm
